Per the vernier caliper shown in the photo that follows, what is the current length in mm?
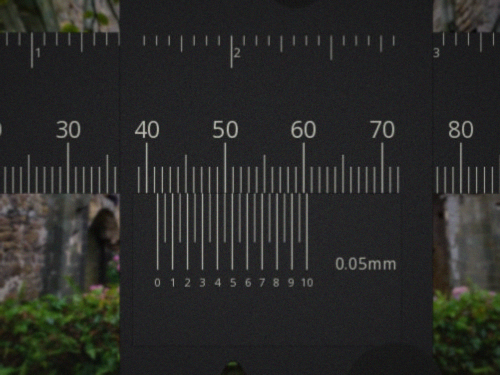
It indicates 41.4 mm
